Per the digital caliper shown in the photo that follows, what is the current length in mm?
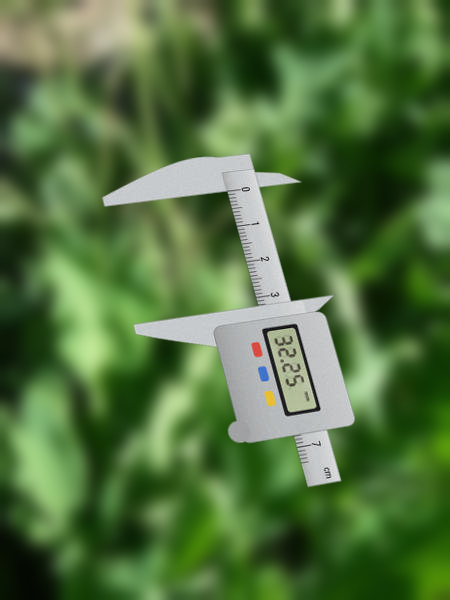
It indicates 32.25 mm
